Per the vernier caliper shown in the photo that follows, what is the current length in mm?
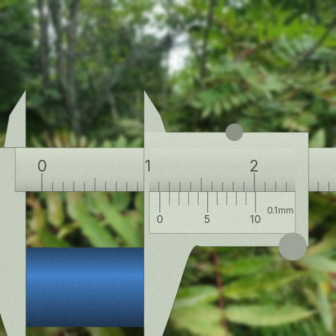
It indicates 11.1 mm
